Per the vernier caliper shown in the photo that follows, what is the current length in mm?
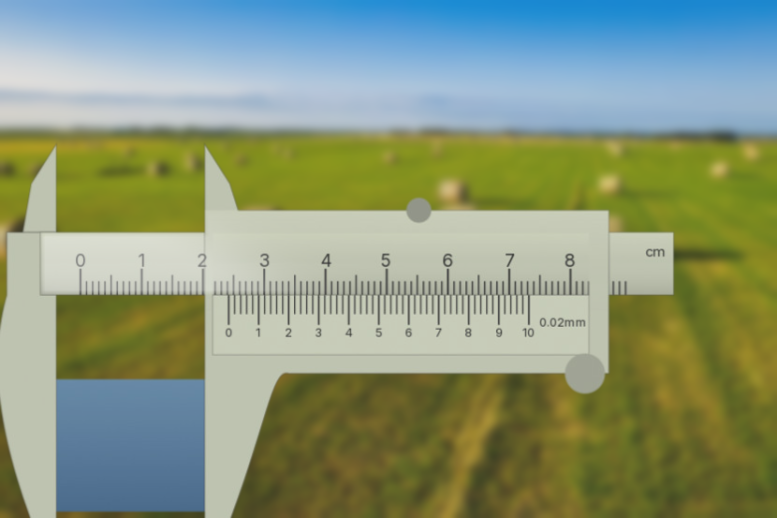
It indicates 24.2 mm
